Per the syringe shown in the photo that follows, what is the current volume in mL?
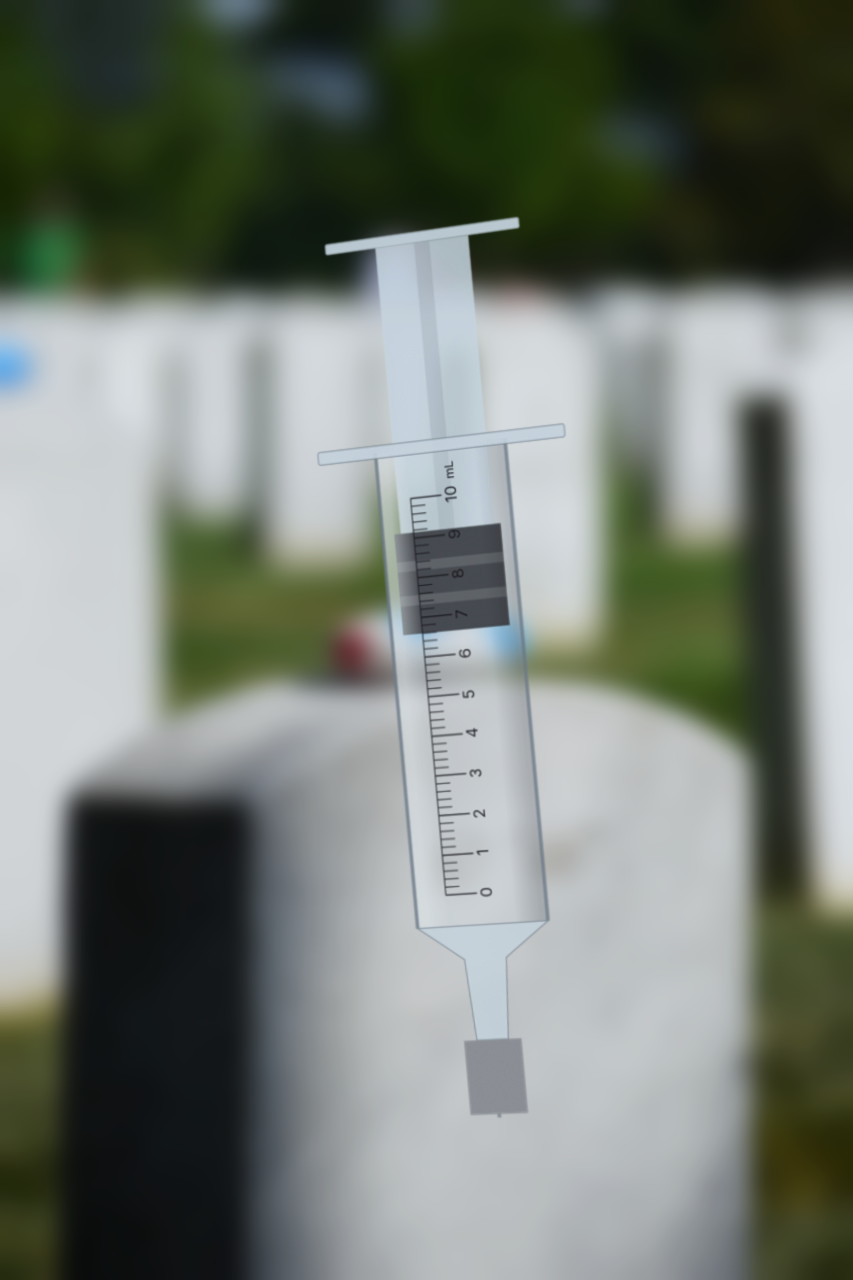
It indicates 6.6 mL
